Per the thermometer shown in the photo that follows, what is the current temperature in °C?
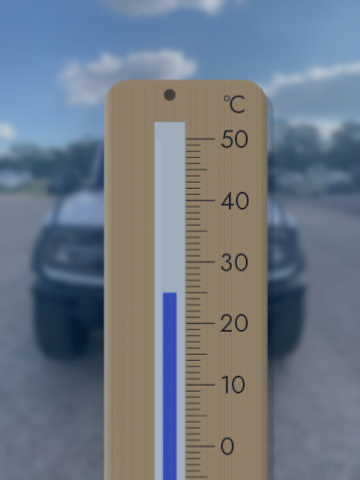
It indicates 25 °C
